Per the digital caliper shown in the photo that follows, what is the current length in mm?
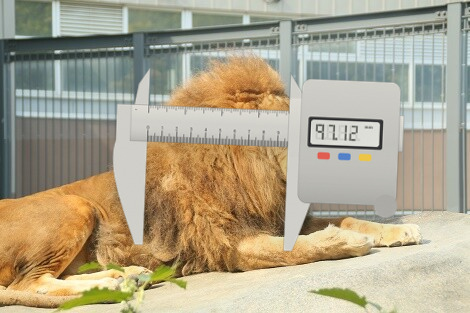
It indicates 97.12 mm
